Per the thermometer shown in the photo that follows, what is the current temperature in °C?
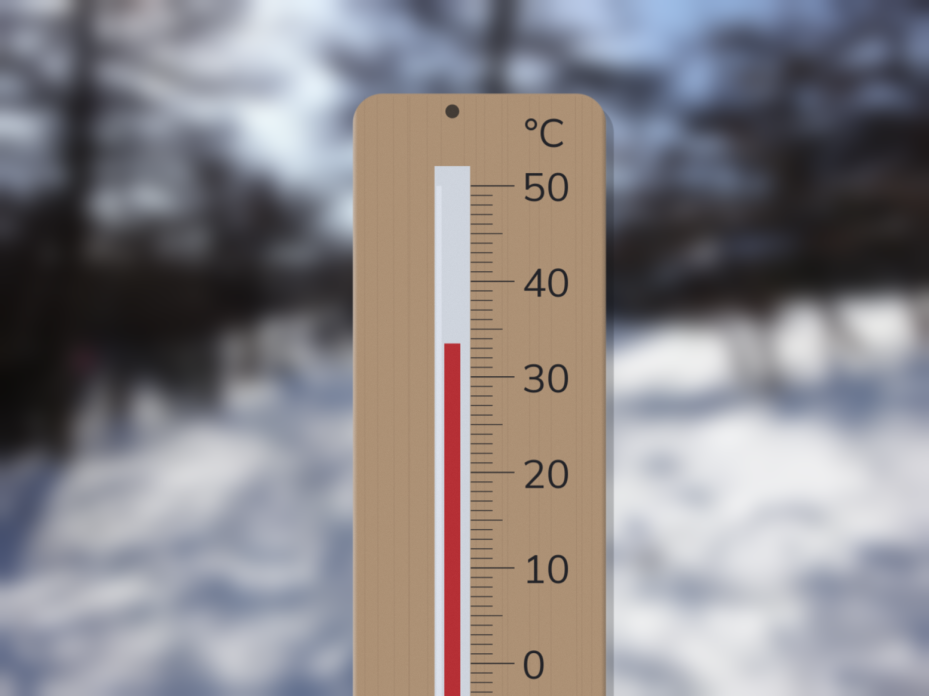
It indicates 33.5 °C
